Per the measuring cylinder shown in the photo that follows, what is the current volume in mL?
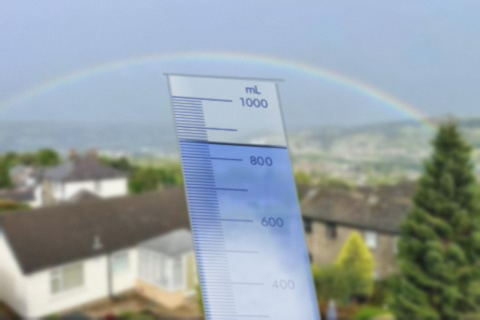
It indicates 850 mL
